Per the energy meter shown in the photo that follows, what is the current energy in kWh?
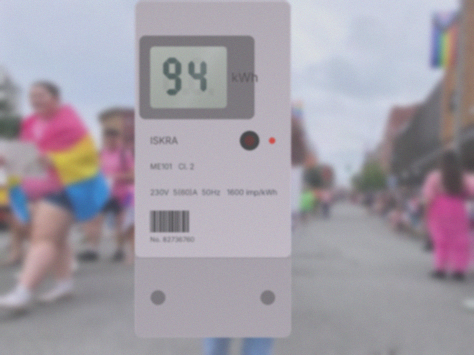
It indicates 94 kWh
